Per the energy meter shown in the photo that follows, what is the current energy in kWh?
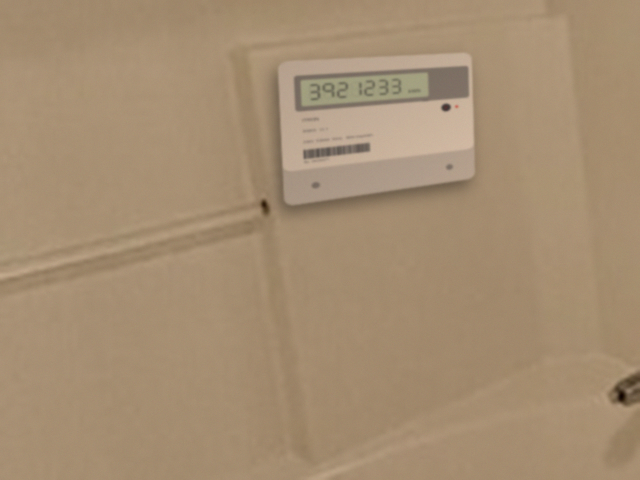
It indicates 3921233 kWh
